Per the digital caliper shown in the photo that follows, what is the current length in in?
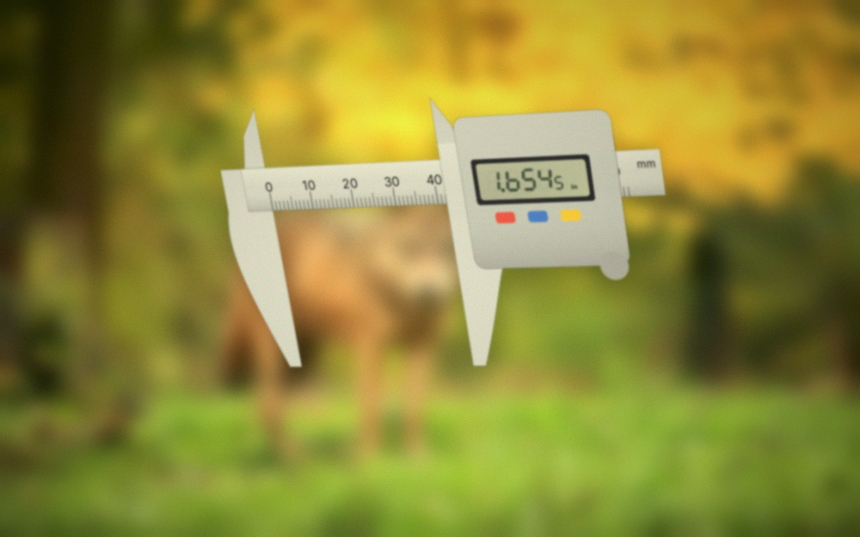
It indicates 1.6545 in
